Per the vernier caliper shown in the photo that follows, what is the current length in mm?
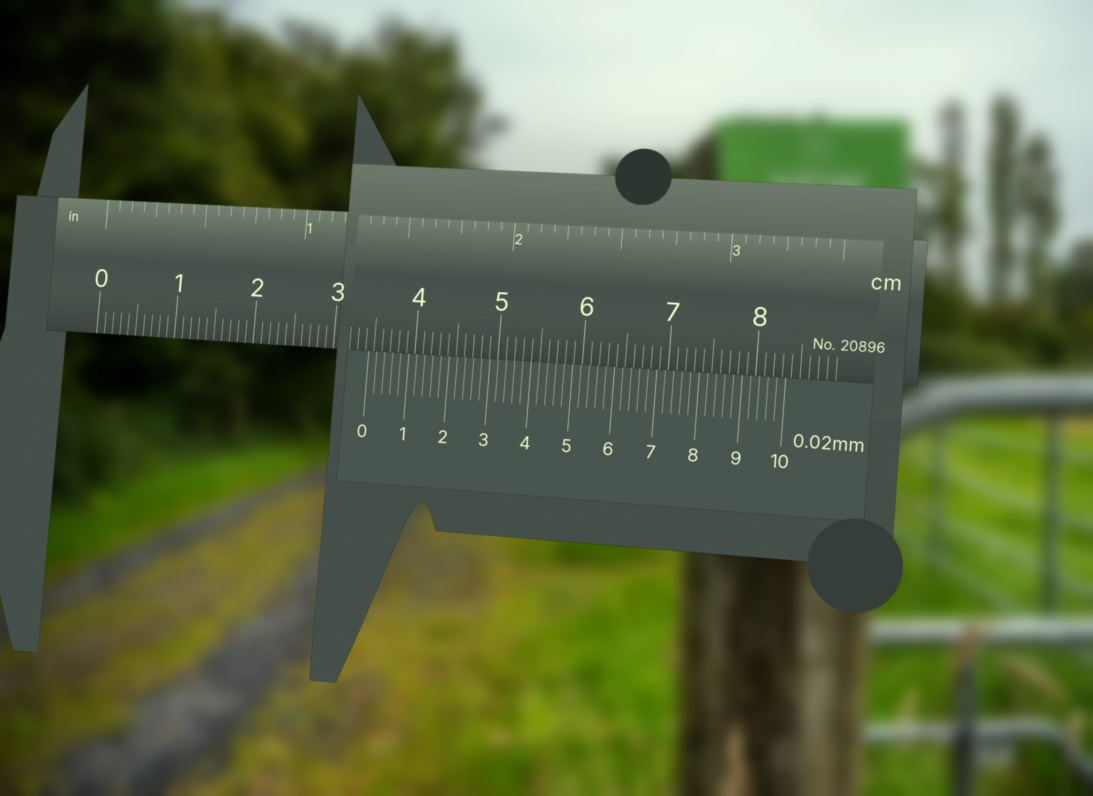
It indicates 34.4 mm
